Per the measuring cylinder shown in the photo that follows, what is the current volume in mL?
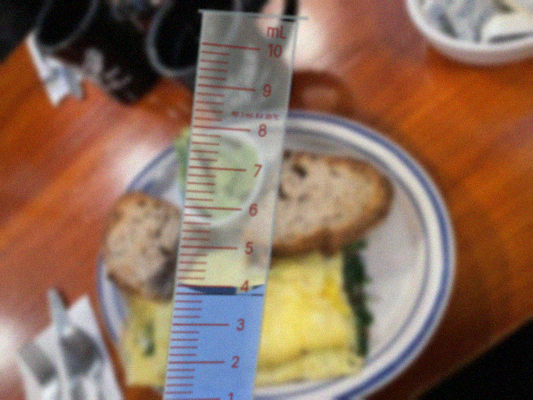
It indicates 3.8 mL
